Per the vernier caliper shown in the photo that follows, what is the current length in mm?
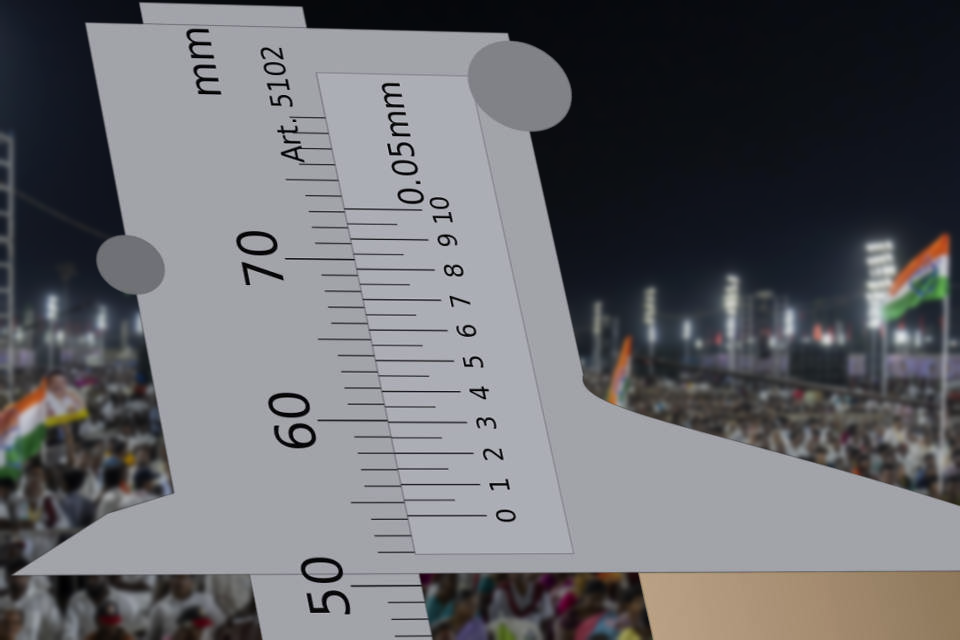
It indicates 54.2 mm
